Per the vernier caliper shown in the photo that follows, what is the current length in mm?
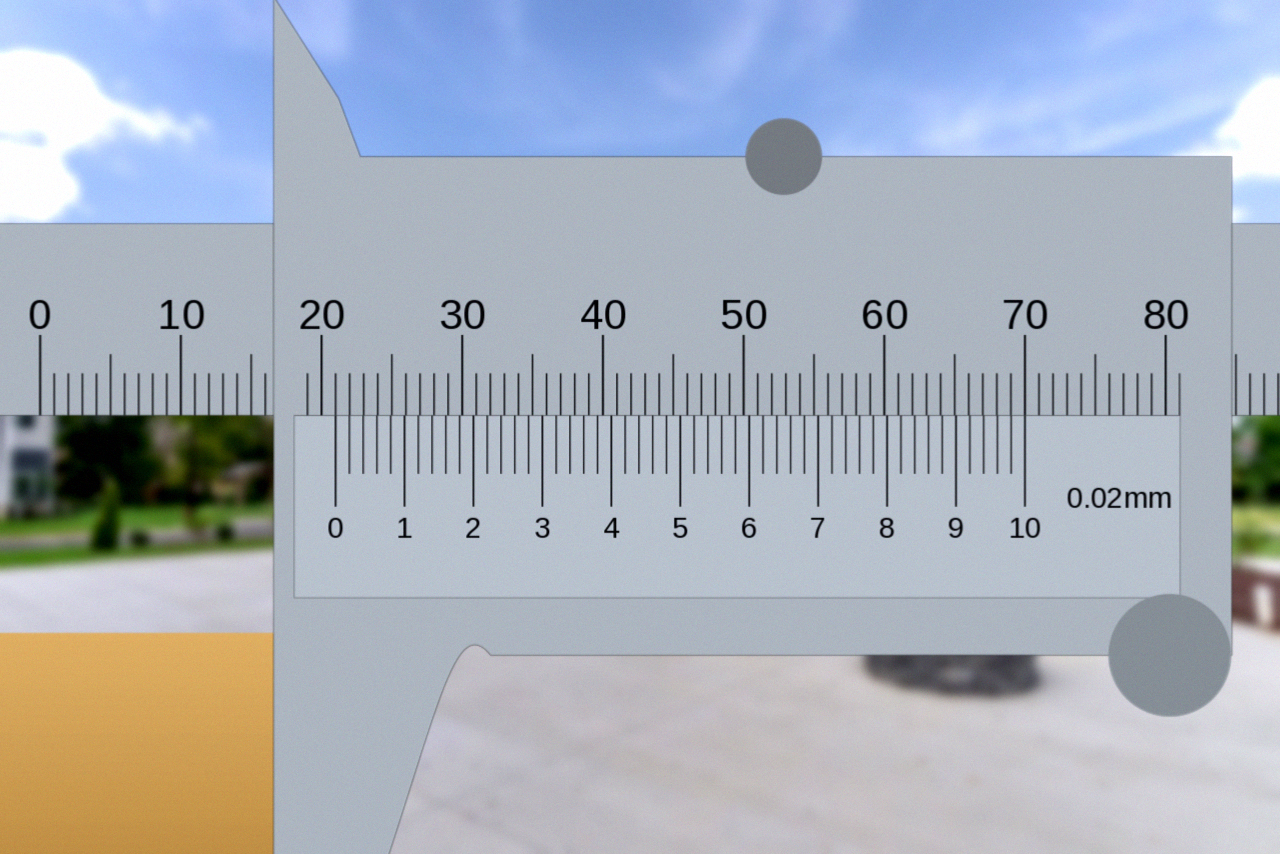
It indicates 21.0 mm
